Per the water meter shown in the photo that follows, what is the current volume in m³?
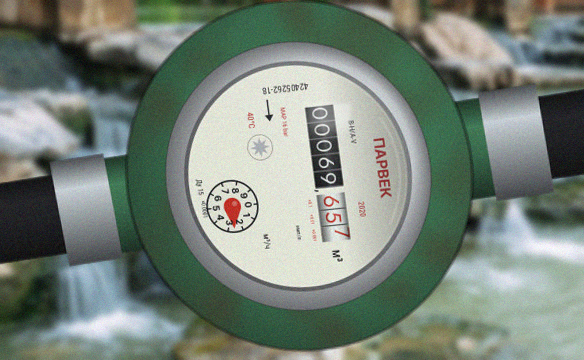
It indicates 69.6572 m³
